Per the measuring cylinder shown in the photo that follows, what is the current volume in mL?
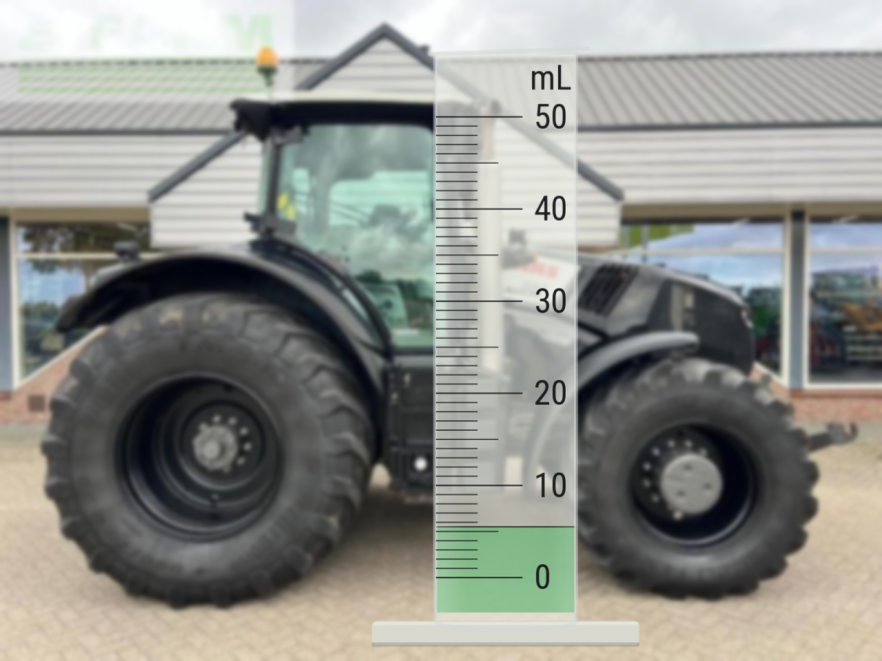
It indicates 5.5 mL
